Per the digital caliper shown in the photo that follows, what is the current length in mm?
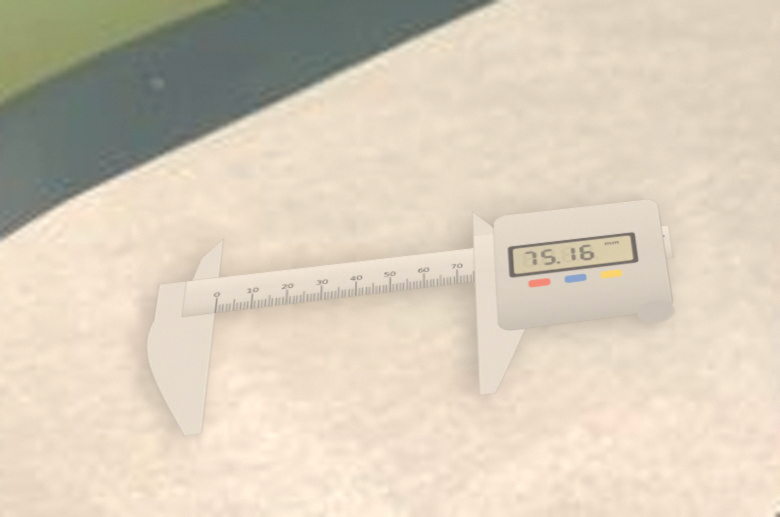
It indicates 75.16 mm
